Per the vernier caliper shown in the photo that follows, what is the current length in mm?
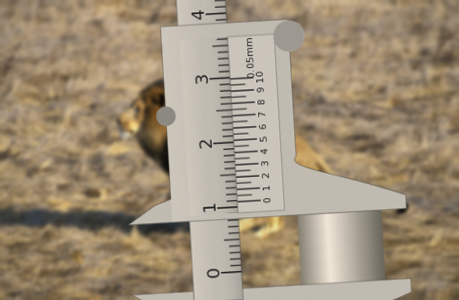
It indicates 10.8 mm
